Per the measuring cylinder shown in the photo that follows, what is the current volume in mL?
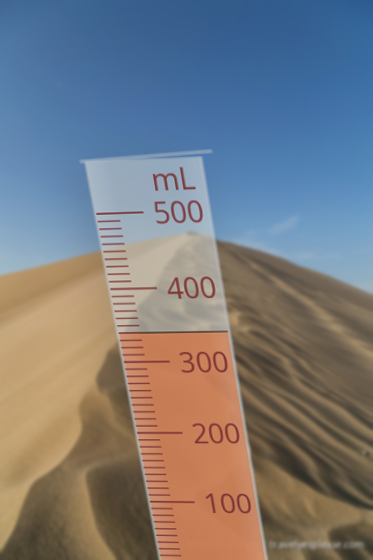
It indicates 340 mL
